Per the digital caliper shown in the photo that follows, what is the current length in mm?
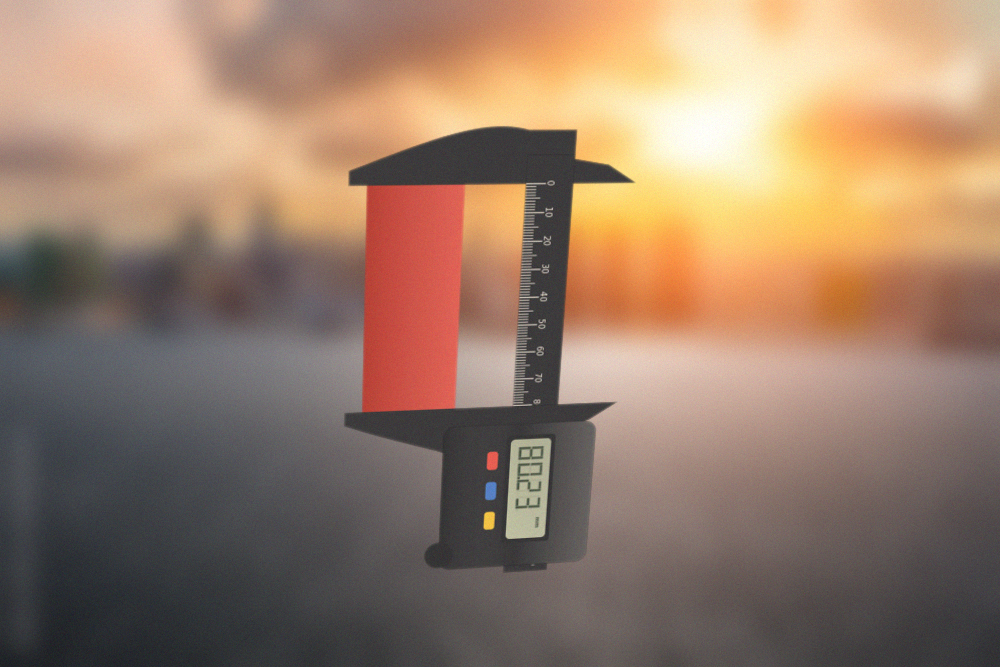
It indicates 80.23 mm
